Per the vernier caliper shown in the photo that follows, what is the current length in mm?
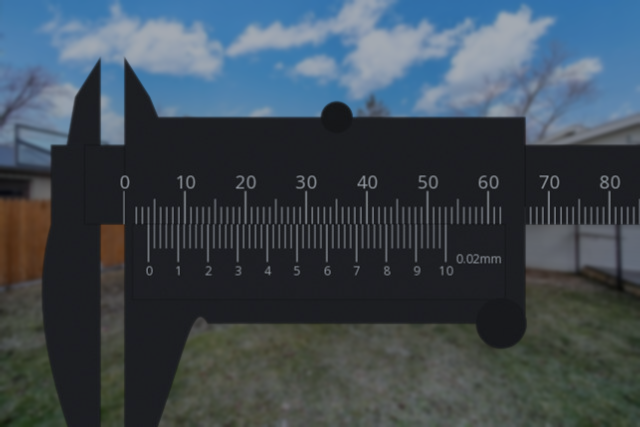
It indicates 4.0 mm
